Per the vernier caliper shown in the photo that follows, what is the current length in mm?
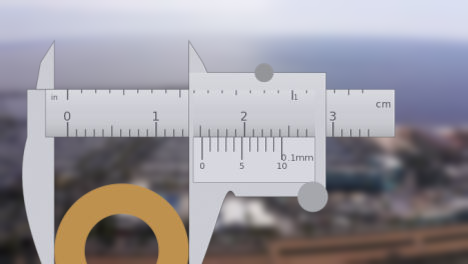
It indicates 15.2 mm
